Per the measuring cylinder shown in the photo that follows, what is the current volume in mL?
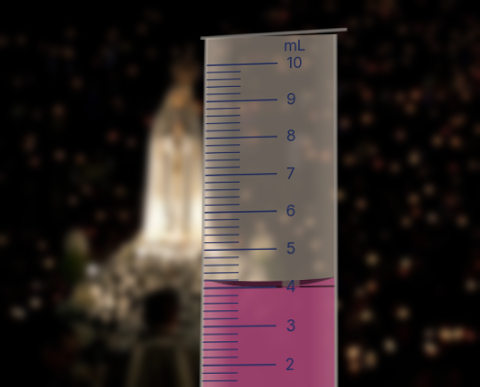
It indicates 4 mL
